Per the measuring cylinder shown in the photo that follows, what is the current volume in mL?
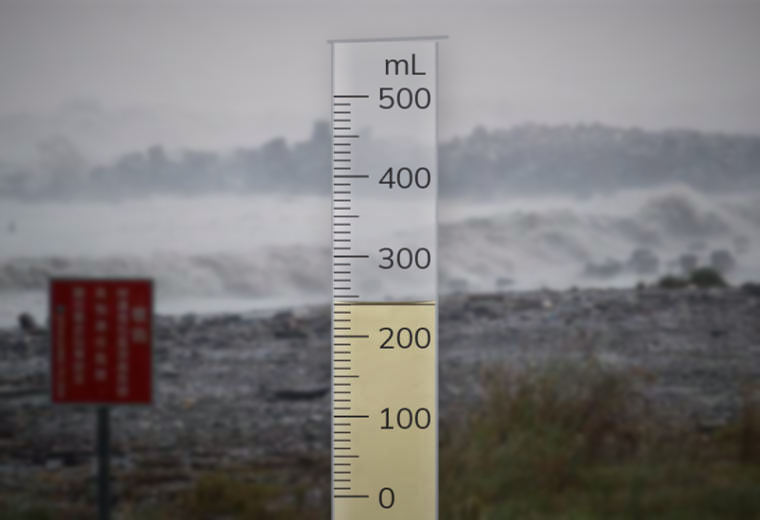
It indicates 240 mL
